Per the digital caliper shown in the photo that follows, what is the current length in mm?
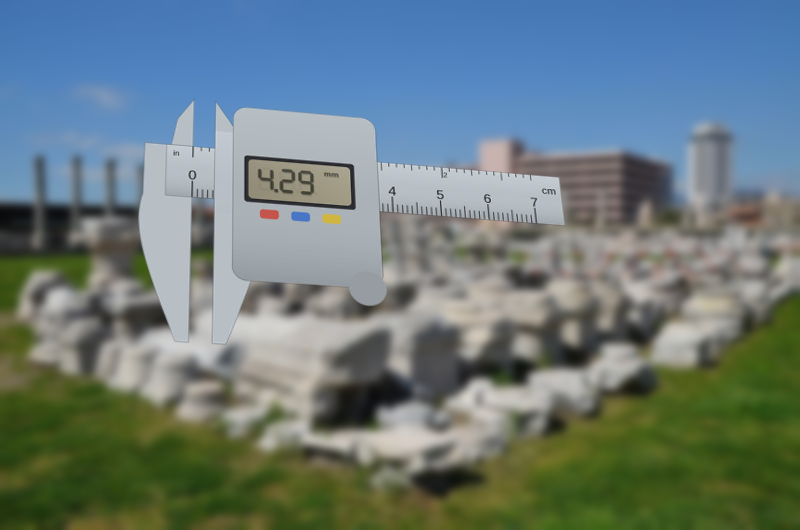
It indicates 4.29 mm
